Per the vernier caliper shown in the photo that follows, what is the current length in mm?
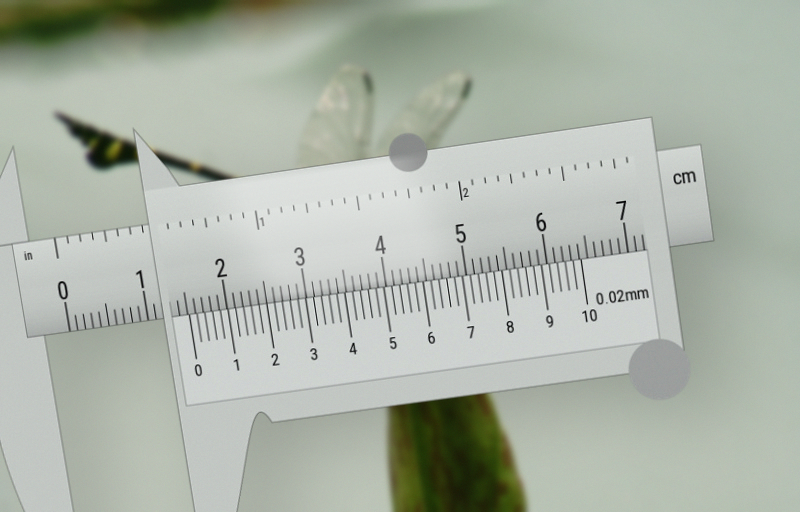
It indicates 15.2 mm
